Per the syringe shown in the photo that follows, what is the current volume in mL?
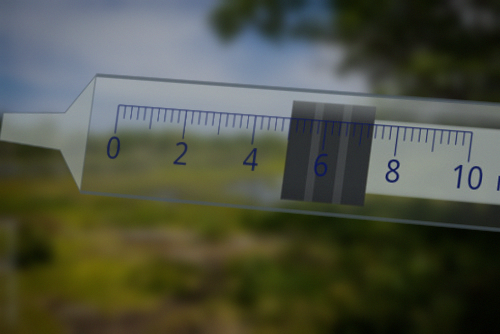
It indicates 5 mL
